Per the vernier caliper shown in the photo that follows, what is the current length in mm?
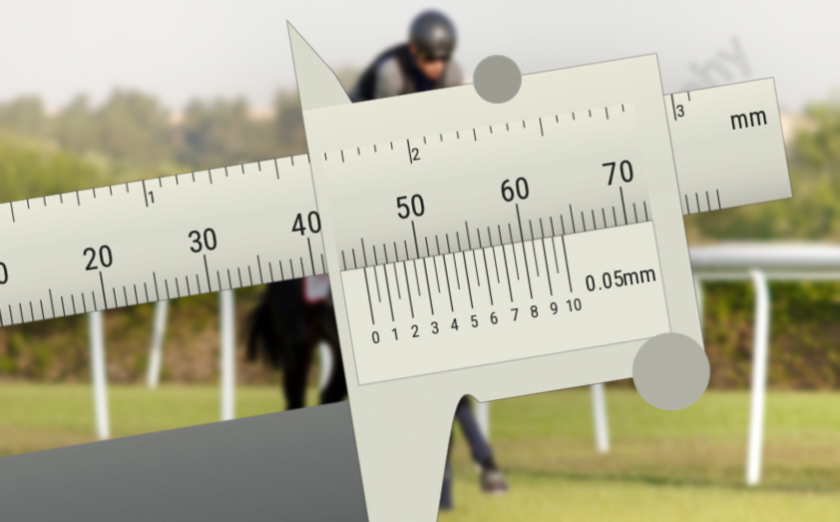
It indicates 44.8 mm
